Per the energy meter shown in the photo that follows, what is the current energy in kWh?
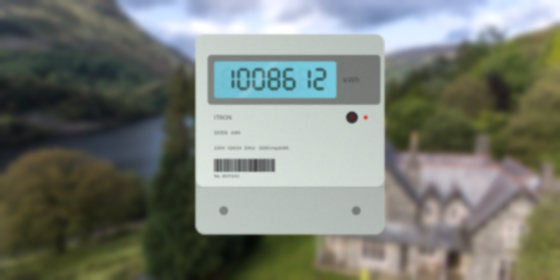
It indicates 1008612 kWh
